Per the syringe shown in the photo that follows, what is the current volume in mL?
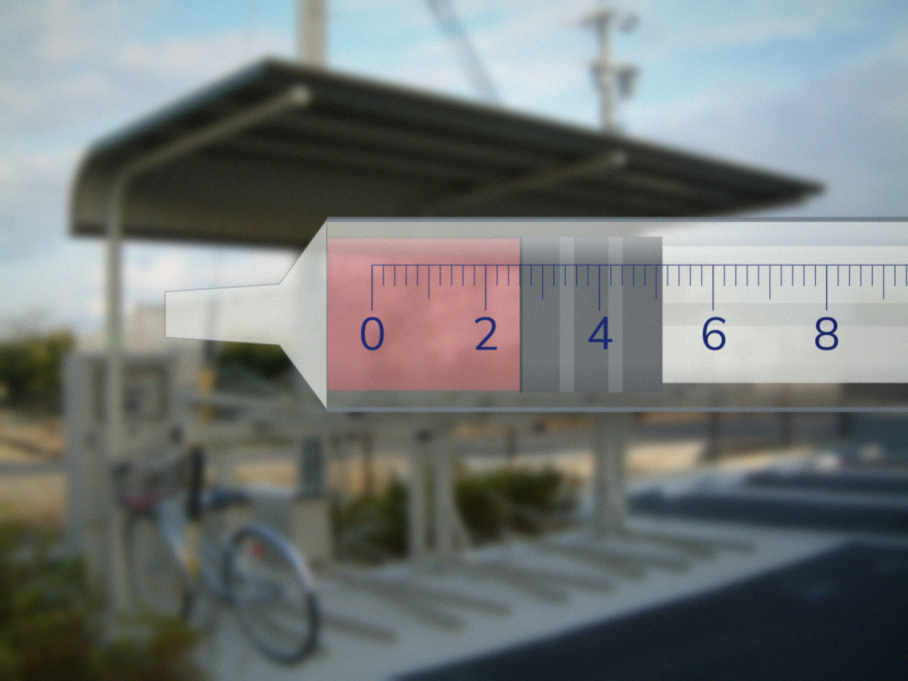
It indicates 2.6 mL
